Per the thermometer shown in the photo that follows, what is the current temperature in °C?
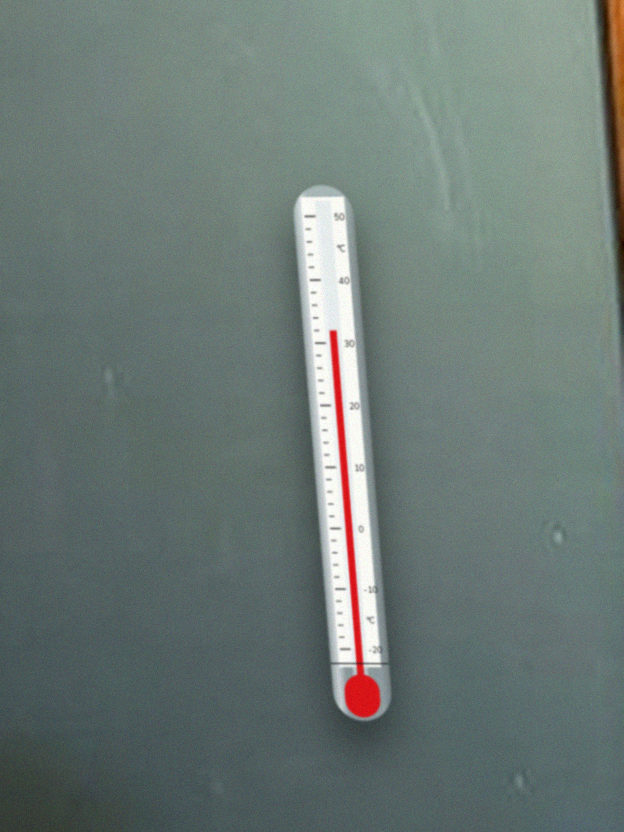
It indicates 32 °C
